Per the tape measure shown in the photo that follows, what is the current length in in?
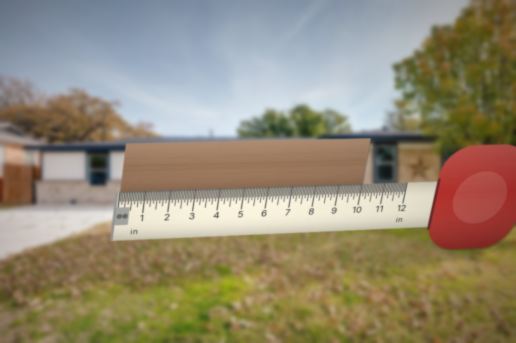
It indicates 10 in
